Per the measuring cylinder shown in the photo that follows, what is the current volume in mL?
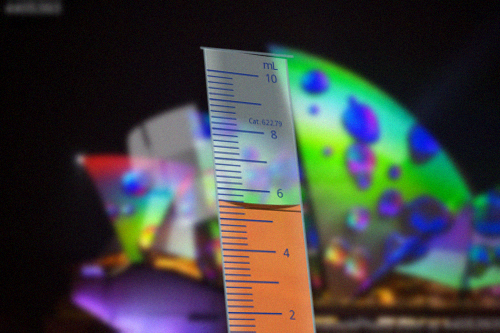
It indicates 5.4 mL
